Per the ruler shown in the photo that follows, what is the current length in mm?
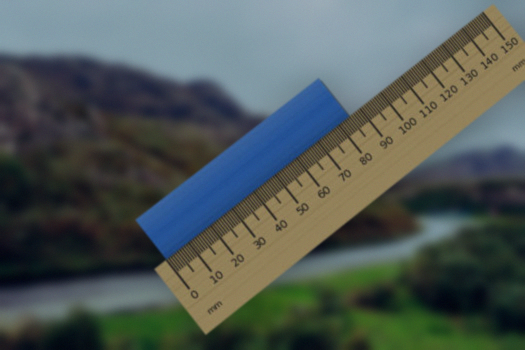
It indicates 85 mm
